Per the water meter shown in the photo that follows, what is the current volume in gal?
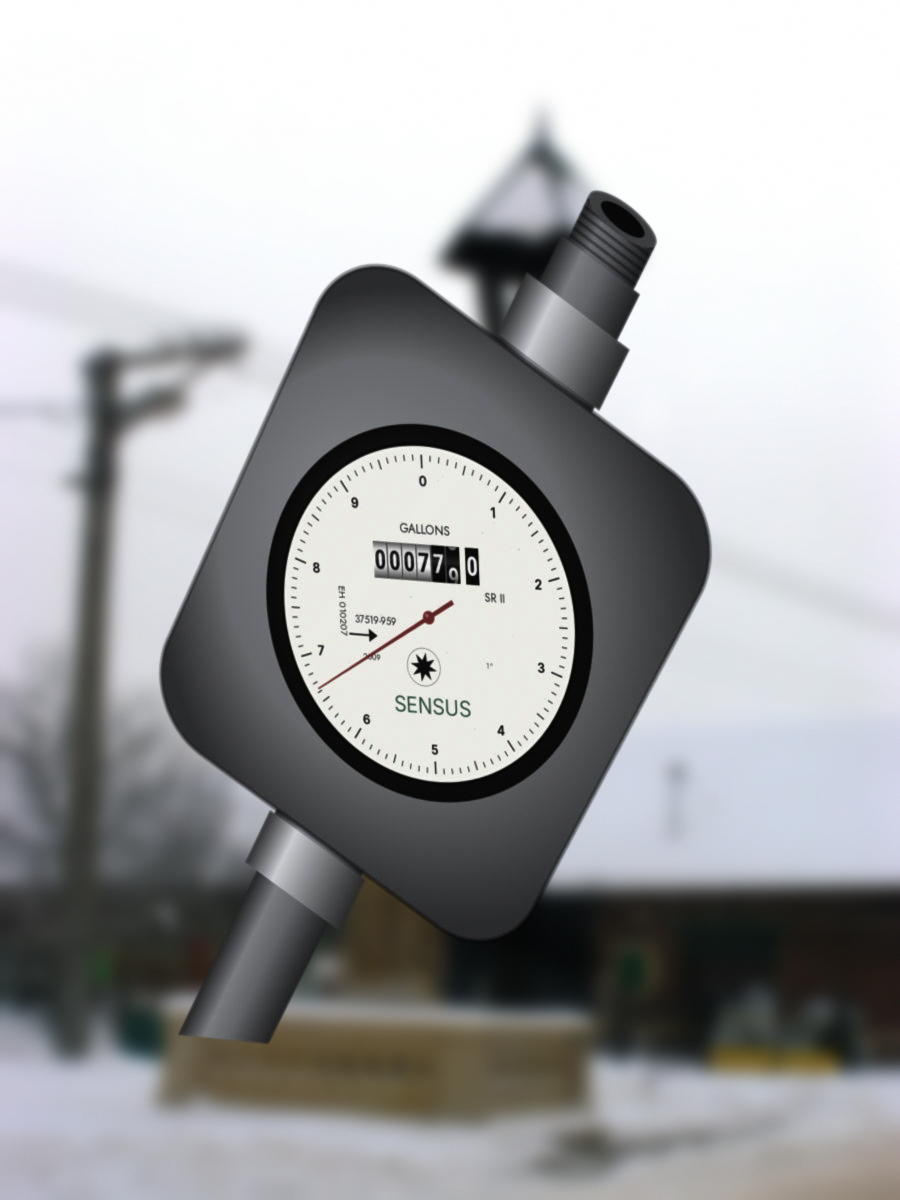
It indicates 7786.6 gal
